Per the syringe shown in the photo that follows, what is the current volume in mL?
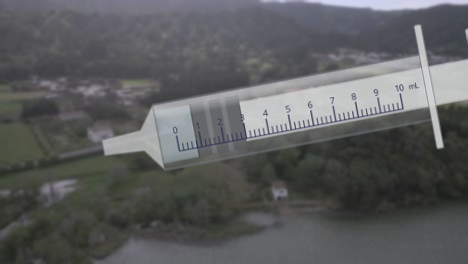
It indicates 0.8 mL
